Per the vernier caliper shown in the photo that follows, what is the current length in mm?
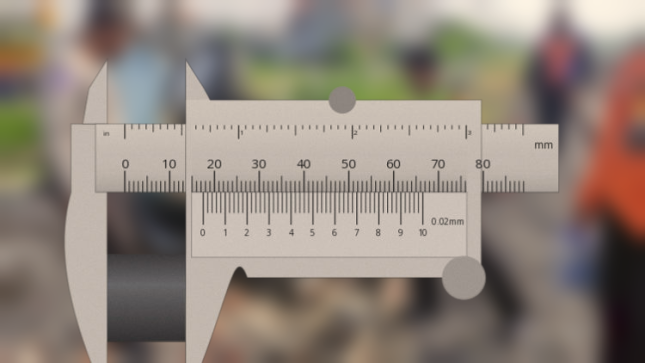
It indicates 17.5 mm
